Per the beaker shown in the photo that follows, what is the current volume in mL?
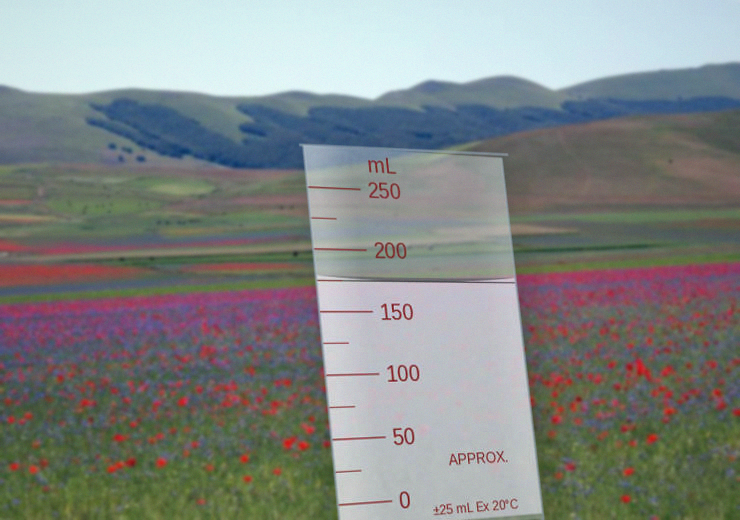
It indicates 175 mL
